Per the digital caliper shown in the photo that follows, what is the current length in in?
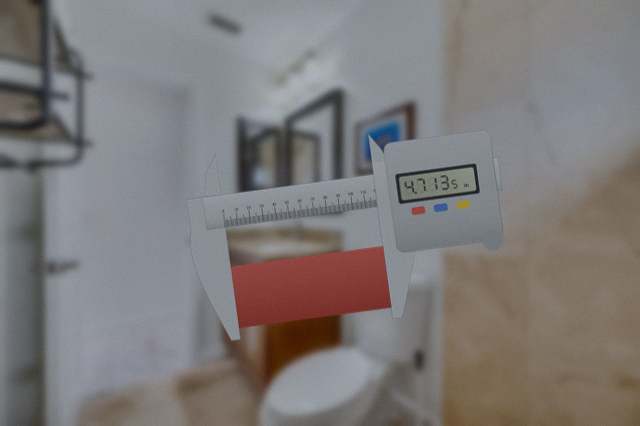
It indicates 4.7135 in
